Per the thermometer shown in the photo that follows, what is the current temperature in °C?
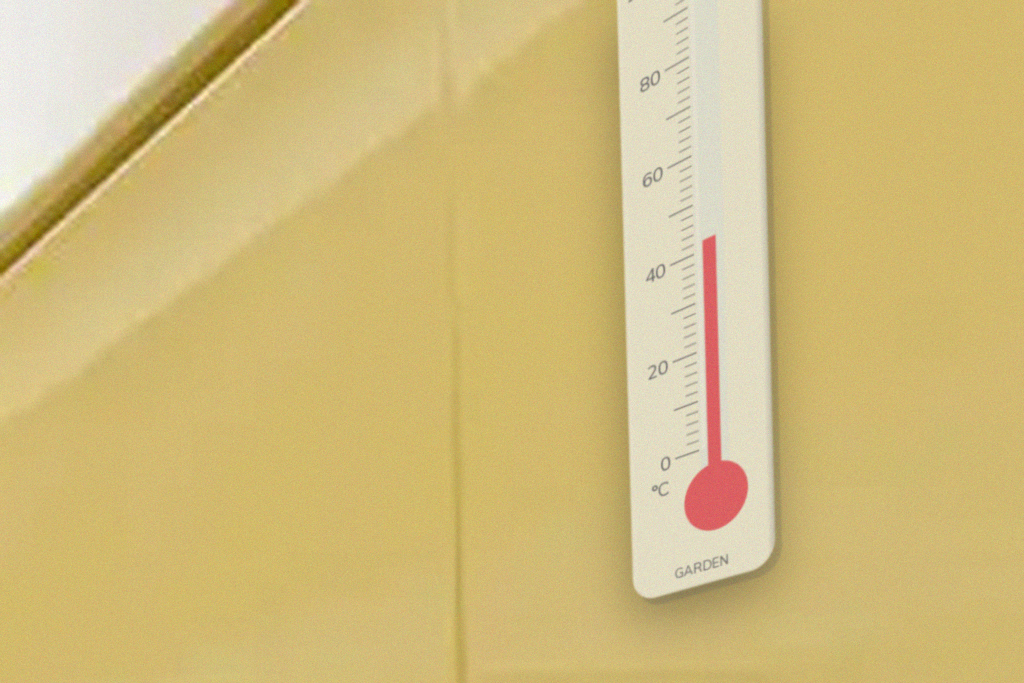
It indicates 42 °C
